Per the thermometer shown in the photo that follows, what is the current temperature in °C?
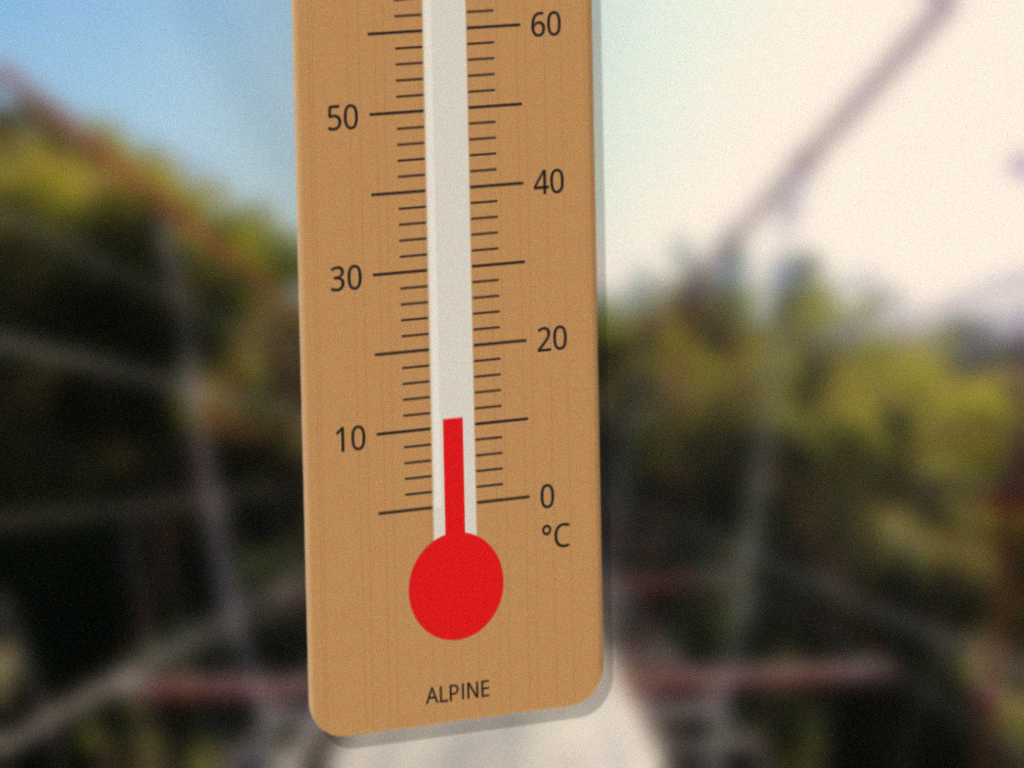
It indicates 11 °C
